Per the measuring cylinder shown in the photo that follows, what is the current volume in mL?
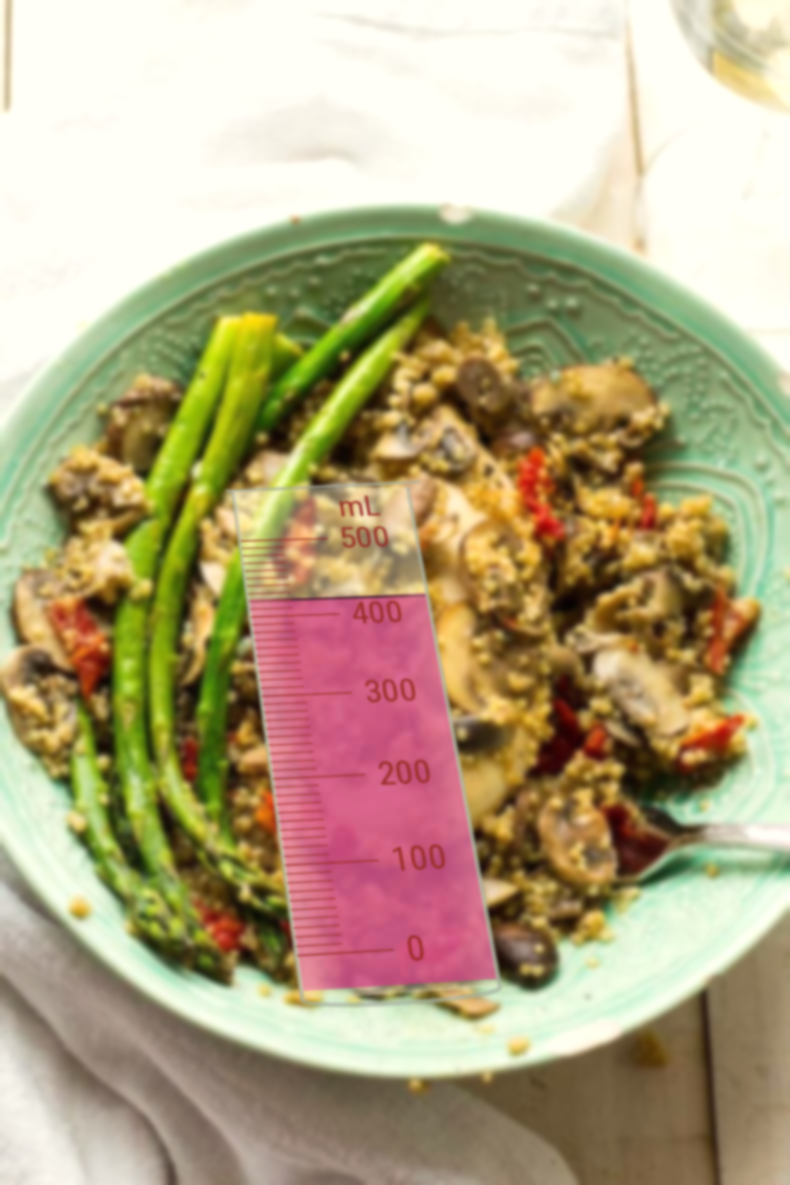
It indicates 420 mL
